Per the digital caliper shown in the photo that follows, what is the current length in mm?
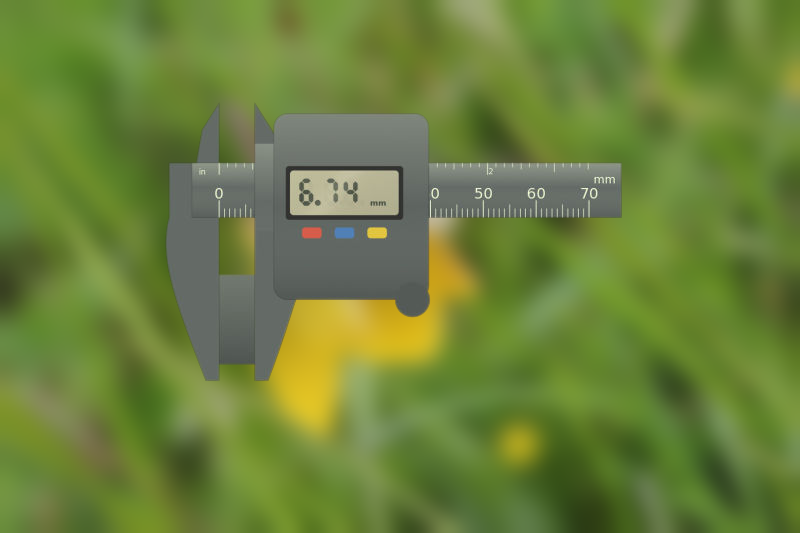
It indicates 6.74 mm
